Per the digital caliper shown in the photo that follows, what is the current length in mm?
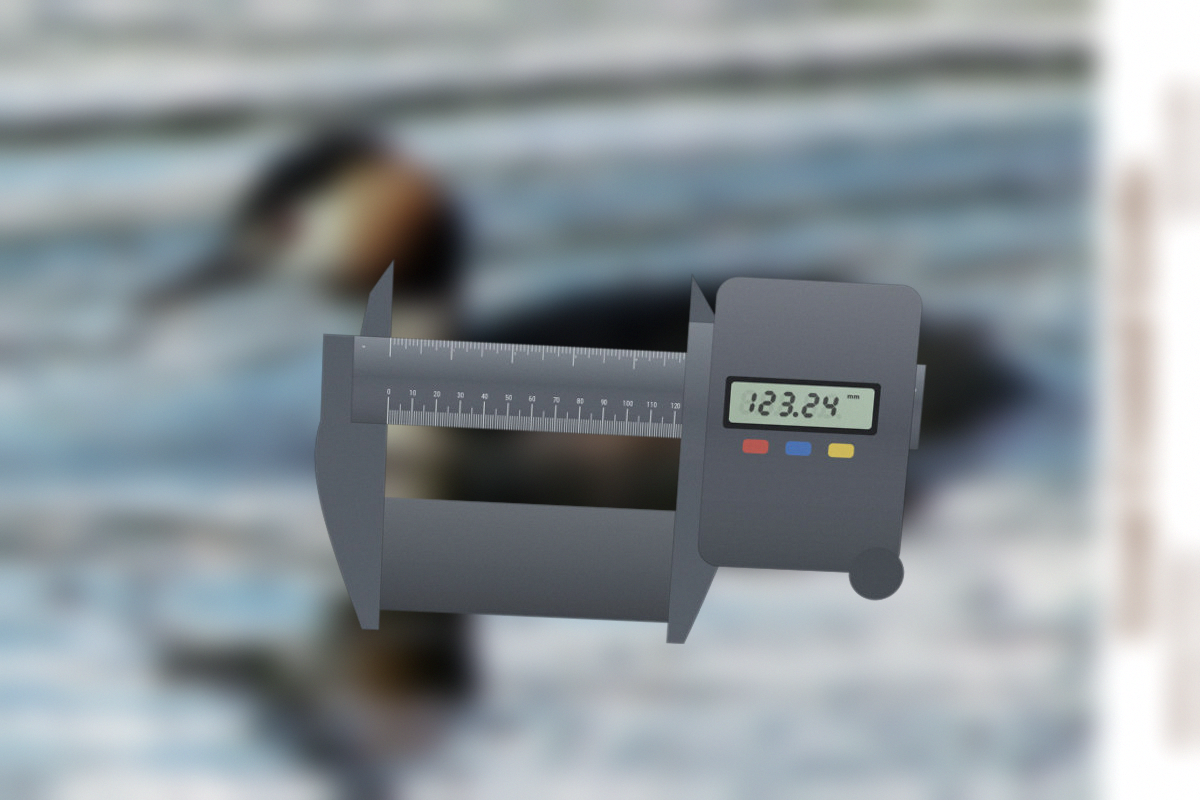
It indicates 123.24 mm
